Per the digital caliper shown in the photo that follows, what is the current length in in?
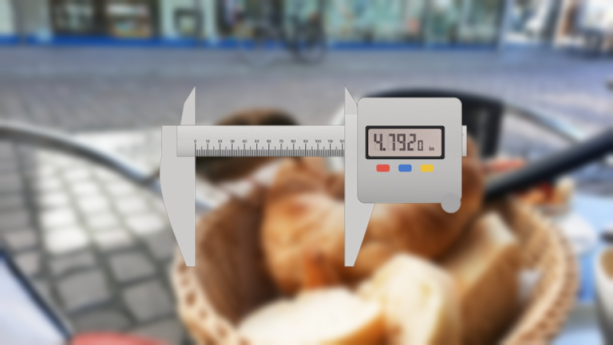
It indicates 4.7920 in
